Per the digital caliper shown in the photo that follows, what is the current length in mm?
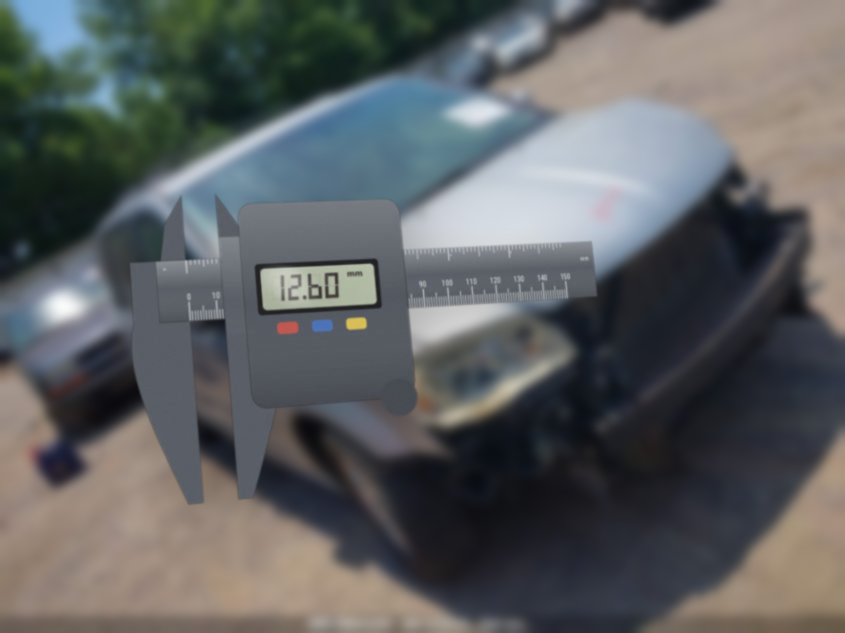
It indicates 12.60 mm
